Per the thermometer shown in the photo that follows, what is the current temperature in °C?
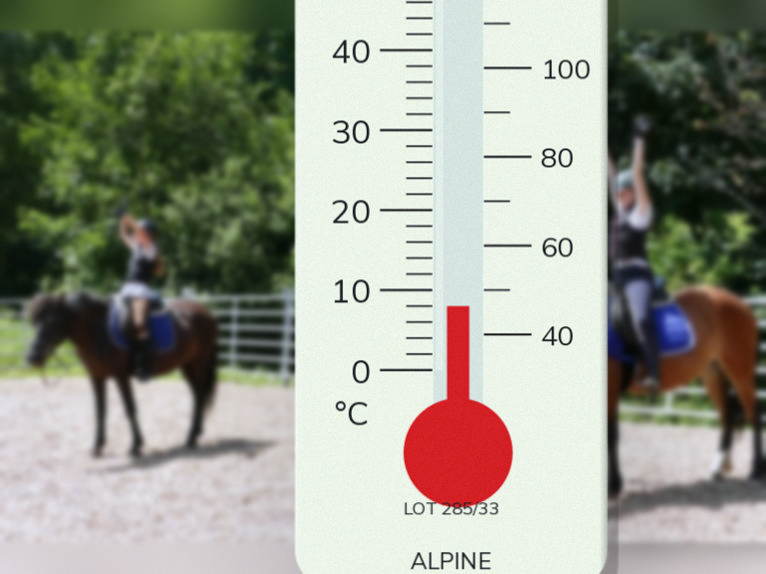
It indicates 8 °C
